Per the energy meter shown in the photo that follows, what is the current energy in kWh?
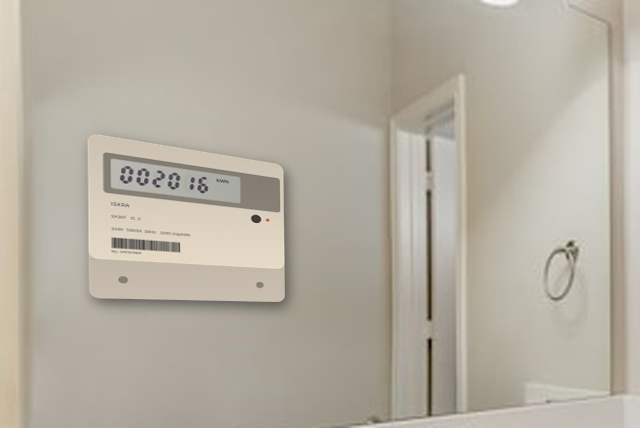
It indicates 2016 kWh
